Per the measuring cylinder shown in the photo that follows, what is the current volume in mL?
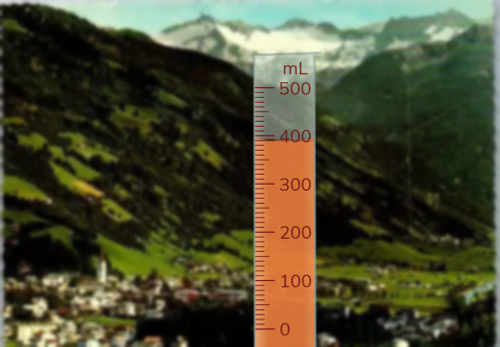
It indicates 390 mL
